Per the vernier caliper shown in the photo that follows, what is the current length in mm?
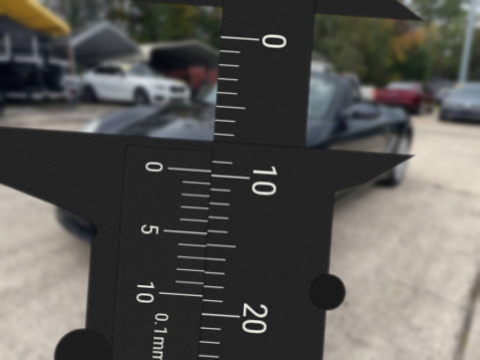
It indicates 9.7 mm
